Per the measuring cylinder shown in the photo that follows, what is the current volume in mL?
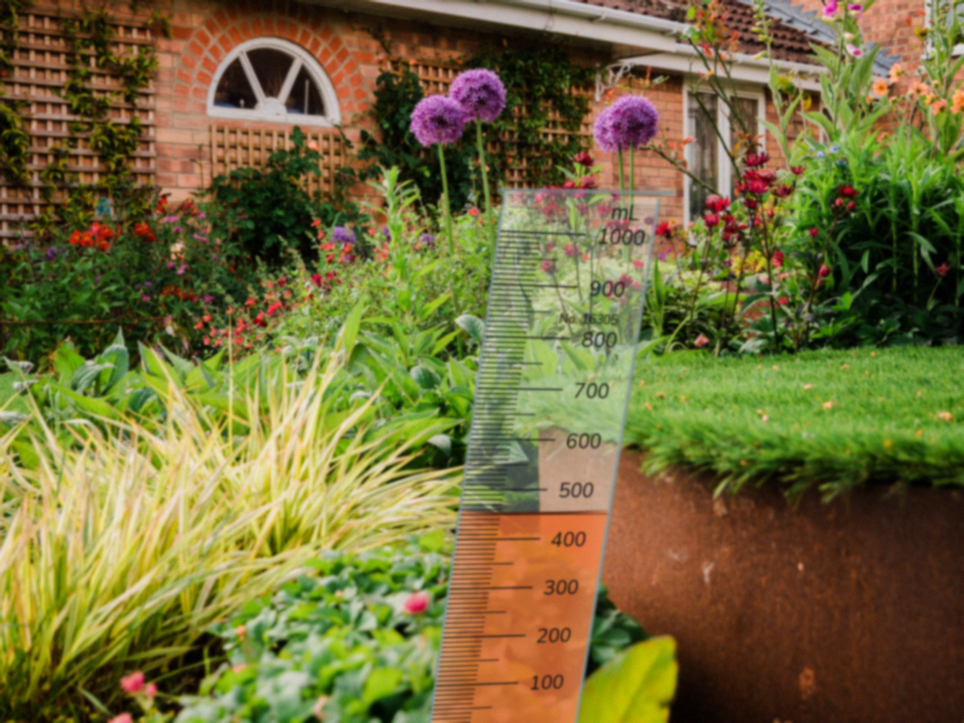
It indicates 450 mL
